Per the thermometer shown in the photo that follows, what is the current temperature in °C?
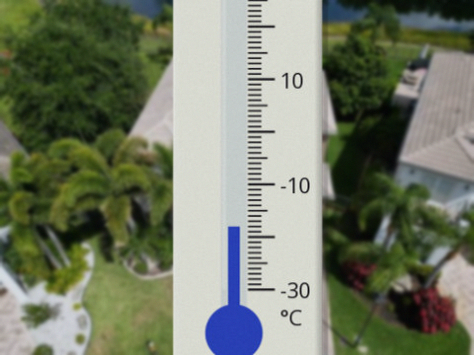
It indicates -18 °C
